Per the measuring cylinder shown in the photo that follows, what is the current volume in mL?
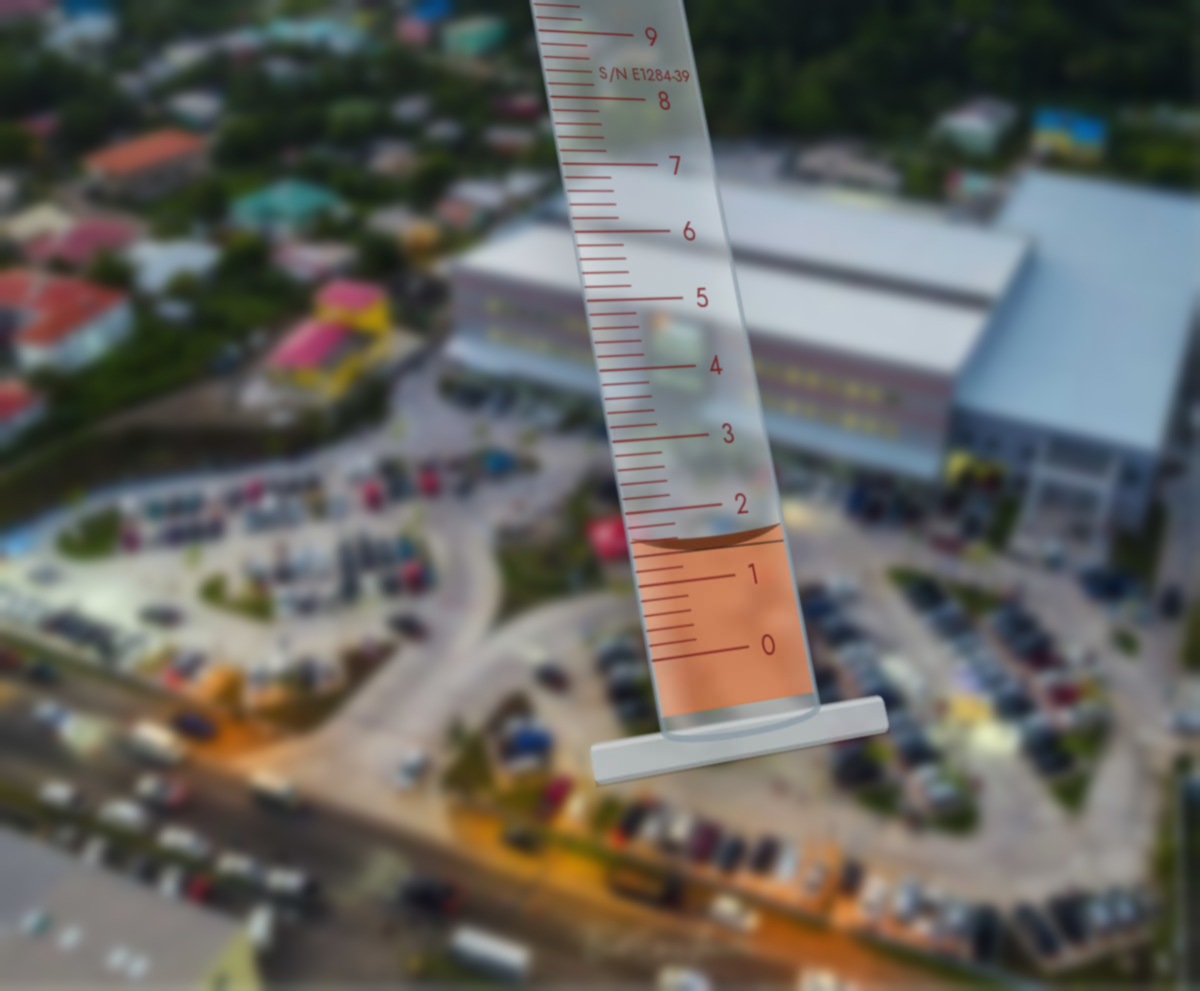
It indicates 1.4 mL
